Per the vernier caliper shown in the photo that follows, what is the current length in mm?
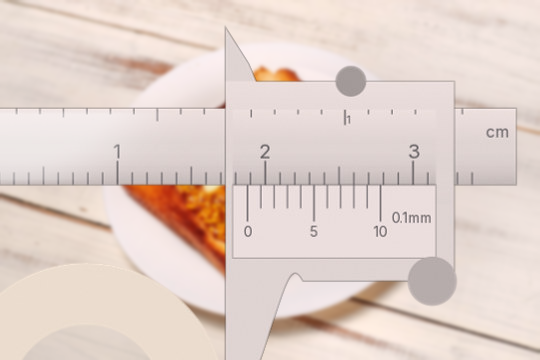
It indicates 18.8 mm
